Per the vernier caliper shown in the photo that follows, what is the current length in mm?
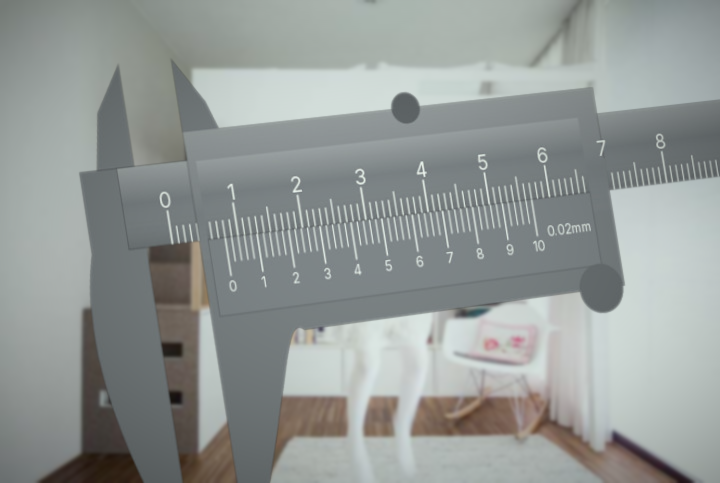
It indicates 8.0 mm
